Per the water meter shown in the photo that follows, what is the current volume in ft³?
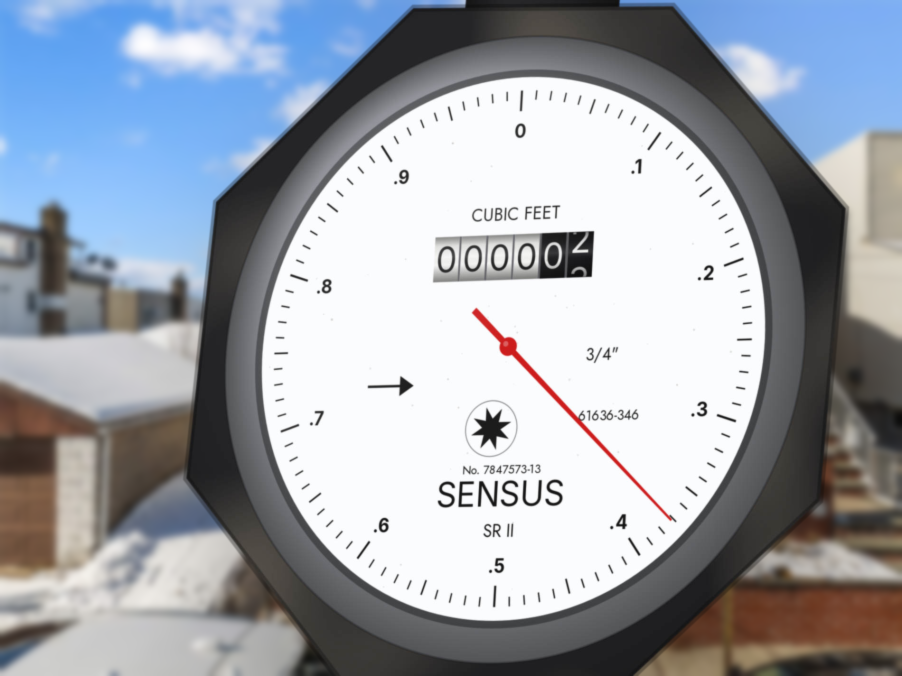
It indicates 2.37 ft³
